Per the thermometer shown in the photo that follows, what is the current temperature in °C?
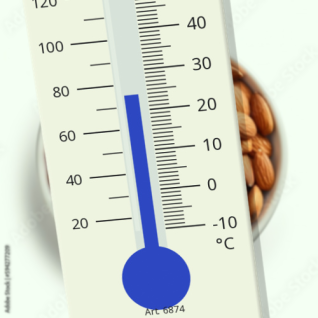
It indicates 24 °C
